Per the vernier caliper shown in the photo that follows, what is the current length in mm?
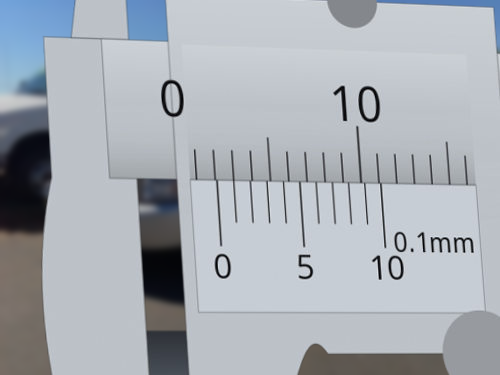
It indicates 2.1 mm
